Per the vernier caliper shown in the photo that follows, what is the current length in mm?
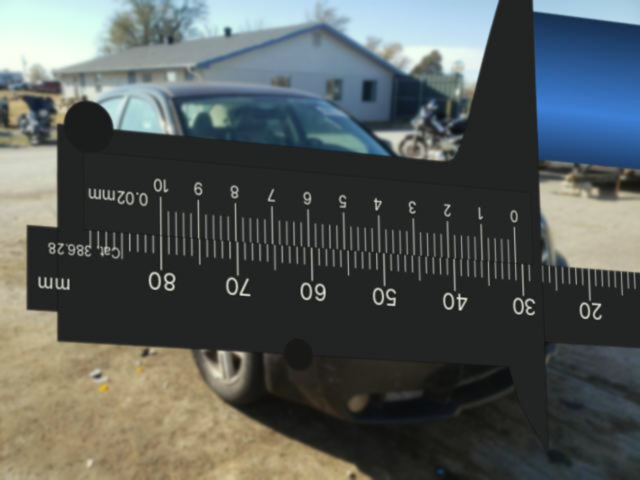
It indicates 31.0 mm
